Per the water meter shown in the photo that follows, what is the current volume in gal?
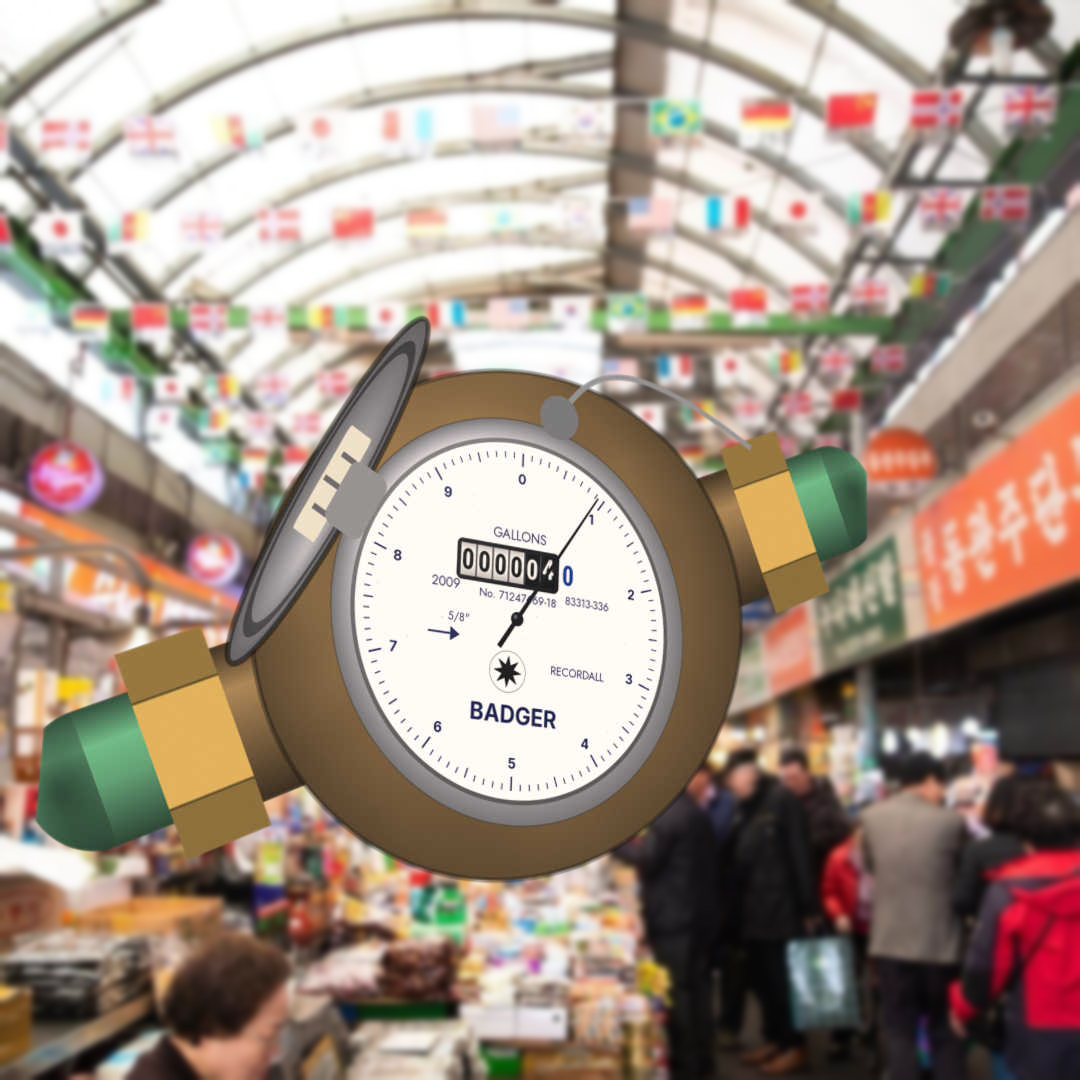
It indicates 40.9 gal
